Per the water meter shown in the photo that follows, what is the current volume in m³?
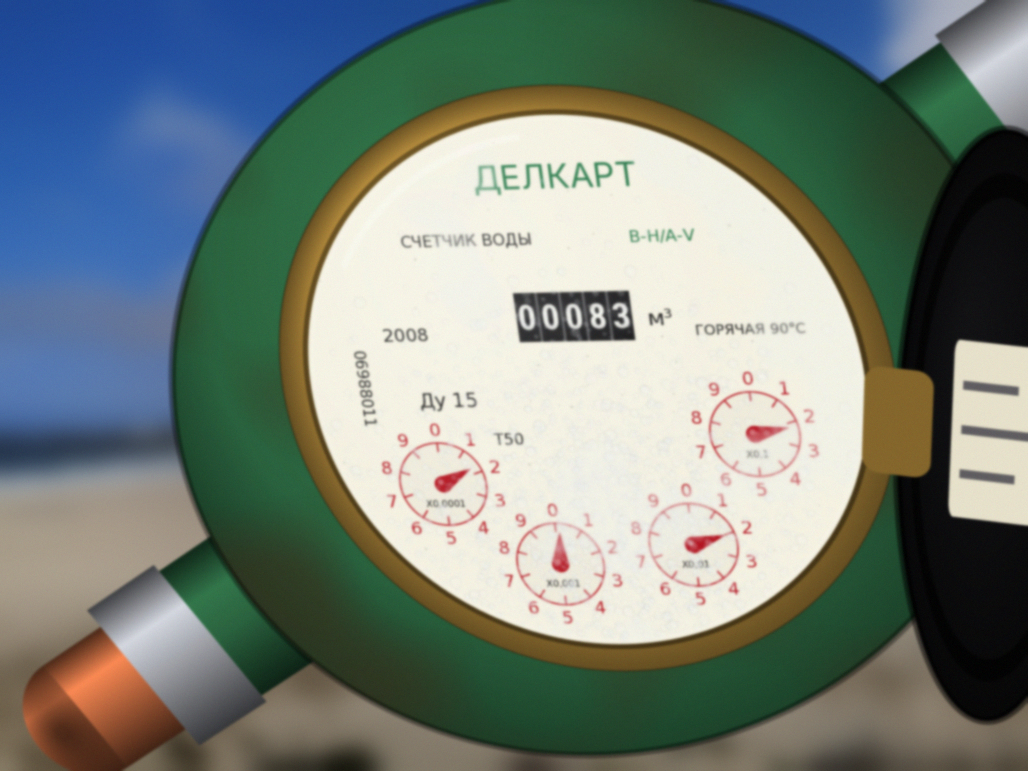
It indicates 83.2201 m³
